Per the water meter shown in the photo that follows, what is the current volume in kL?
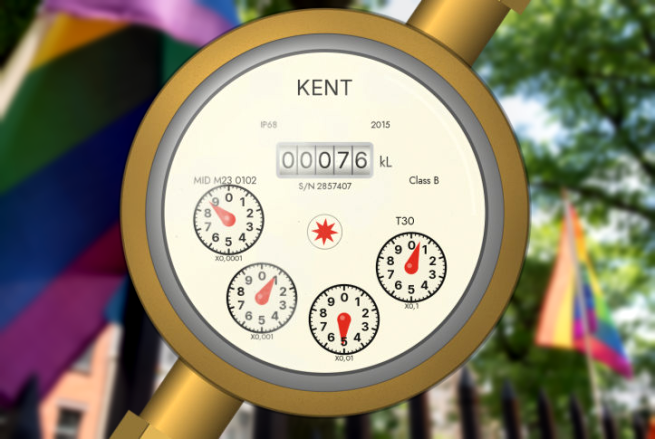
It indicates 76.0508 kL
